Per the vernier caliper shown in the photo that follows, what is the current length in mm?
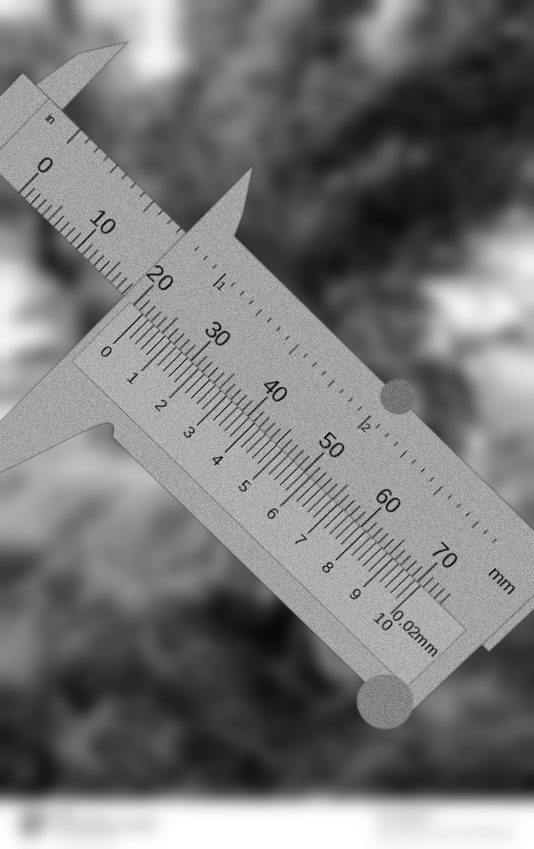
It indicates 21.6 mm
